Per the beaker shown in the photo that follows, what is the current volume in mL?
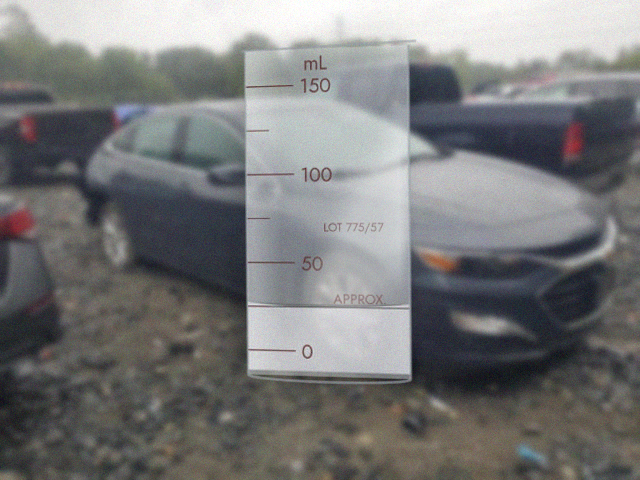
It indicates 25 mL
